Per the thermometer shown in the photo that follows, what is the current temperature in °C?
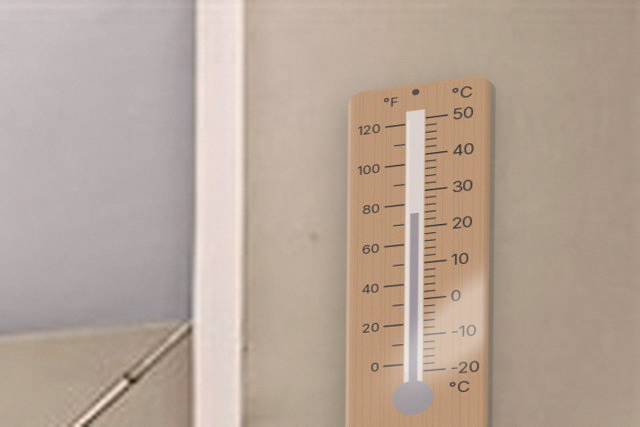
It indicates 24 °C
